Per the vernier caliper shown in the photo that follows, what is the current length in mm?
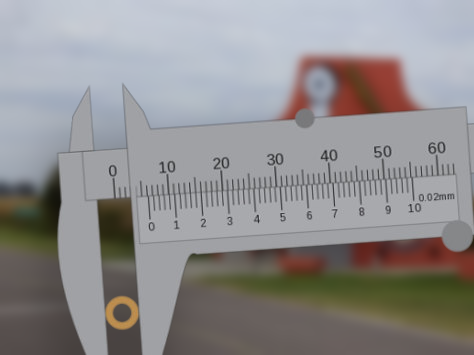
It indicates 6.2 mm
